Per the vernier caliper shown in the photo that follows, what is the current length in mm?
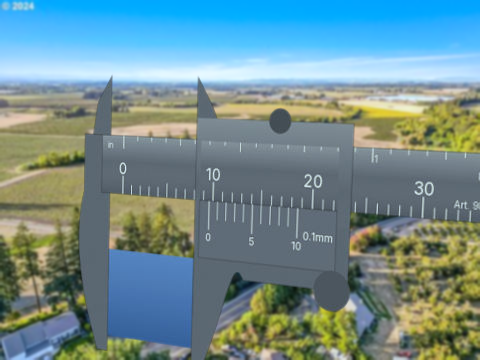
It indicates 9.6 mm
